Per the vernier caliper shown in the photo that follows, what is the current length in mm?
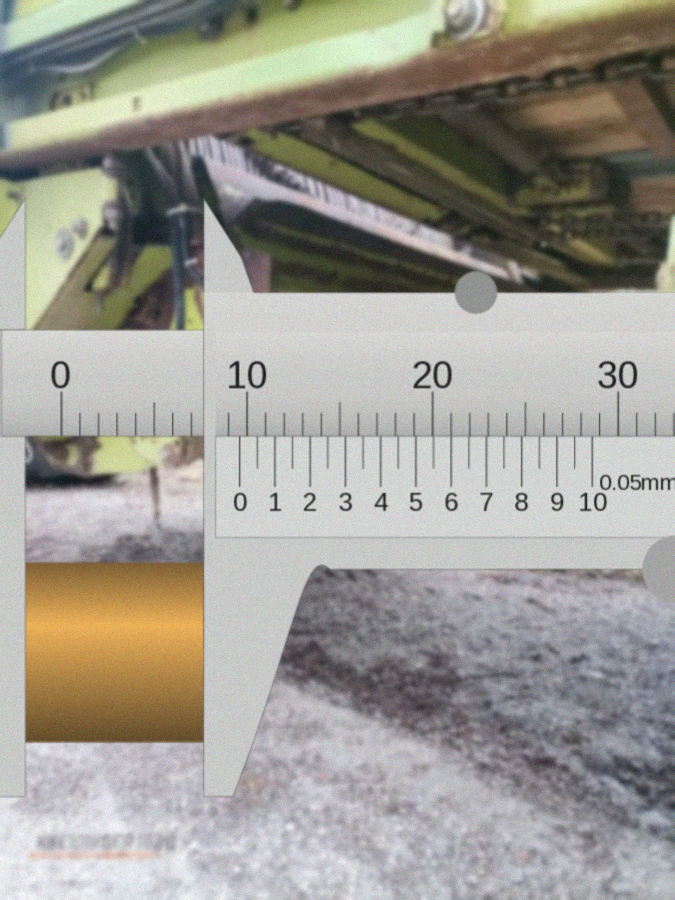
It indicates 9.6 mm
